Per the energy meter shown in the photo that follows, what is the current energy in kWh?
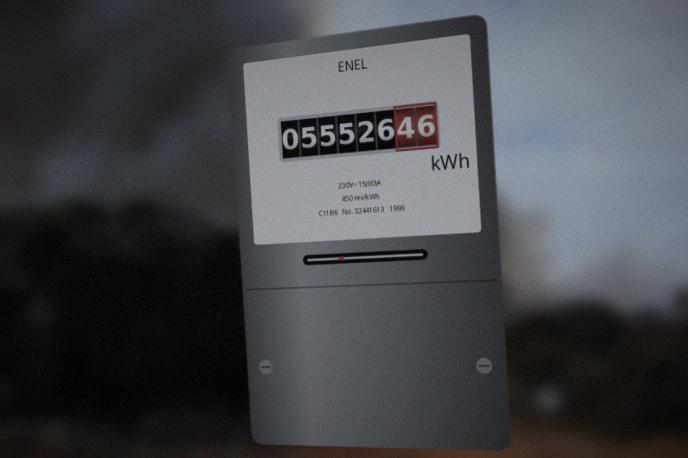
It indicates 55526.46 kWh
